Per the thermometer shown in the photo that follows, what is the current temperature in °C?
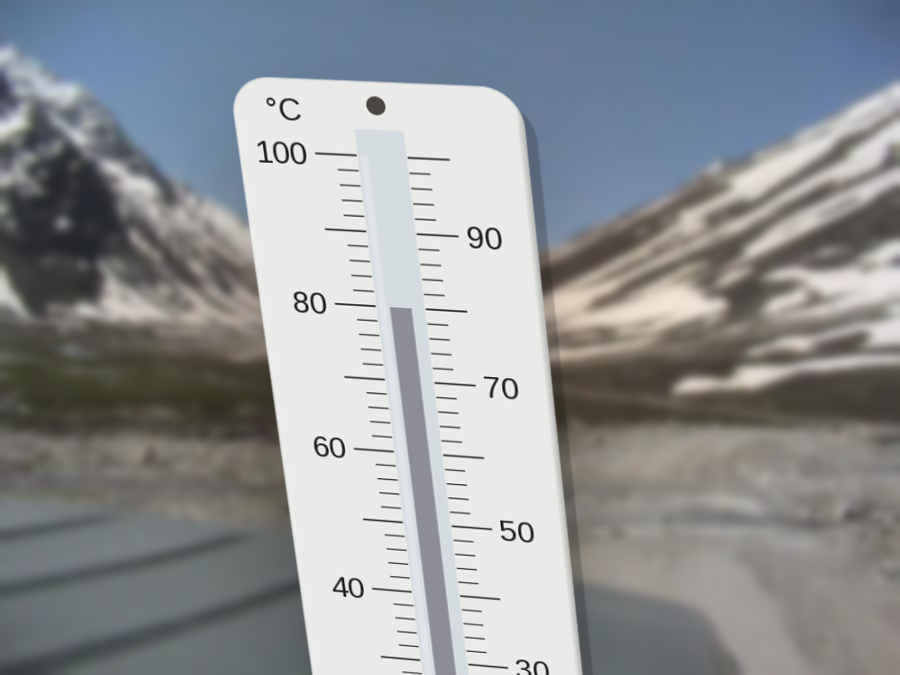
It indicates 80 °C
